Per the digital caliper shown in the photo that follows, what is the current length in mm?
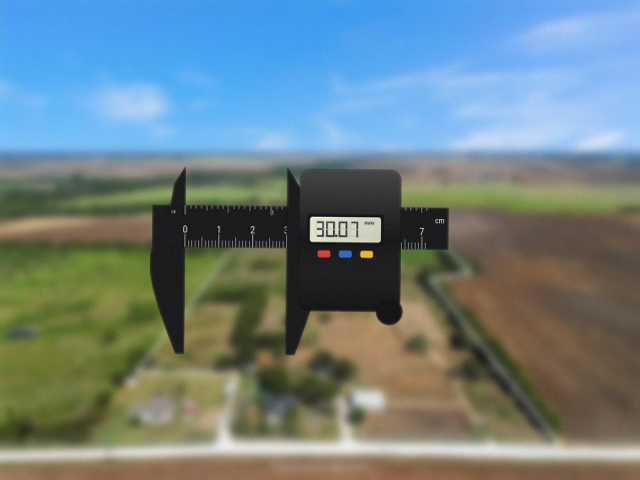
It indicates 30.07 mm
